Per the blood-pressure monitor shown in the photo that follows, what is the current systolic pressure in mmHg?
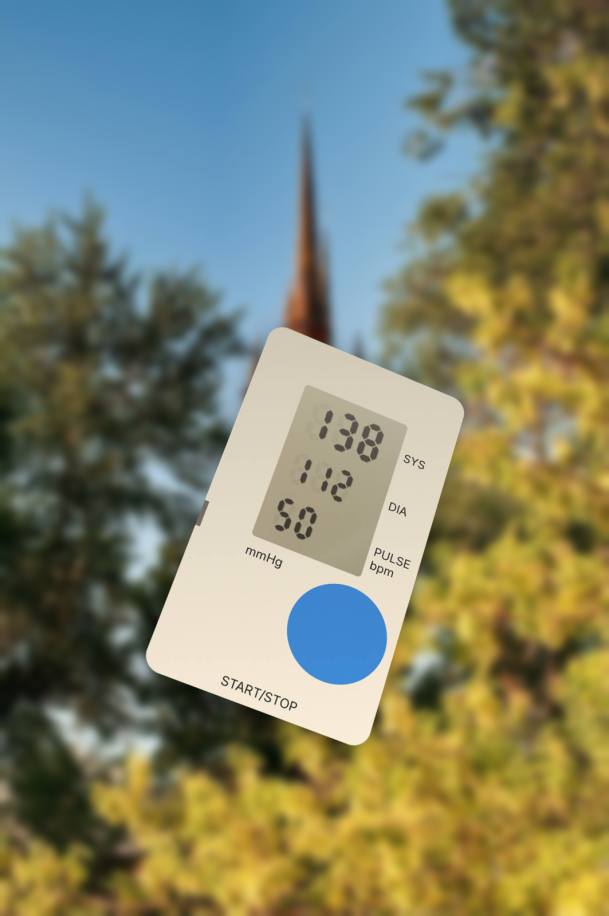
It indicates 138 mmHg
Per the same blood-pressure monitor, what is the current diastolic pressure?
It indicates 112 mmHg
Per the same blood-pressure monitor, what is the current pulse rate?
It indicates 50 bpm
